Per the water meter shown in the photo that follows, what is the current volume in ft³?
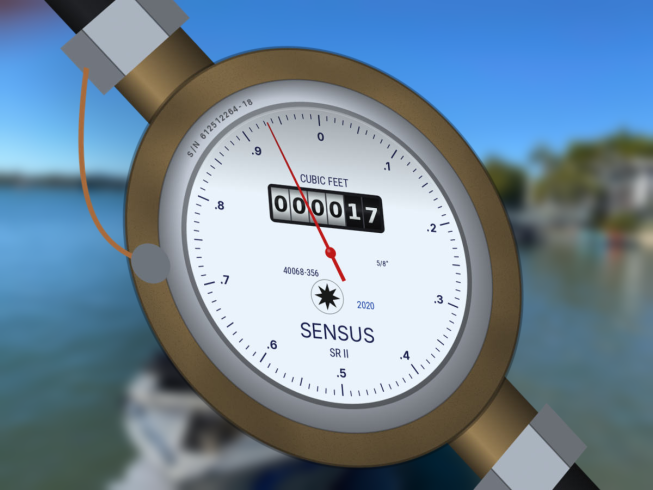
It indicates 16.93 ft³
